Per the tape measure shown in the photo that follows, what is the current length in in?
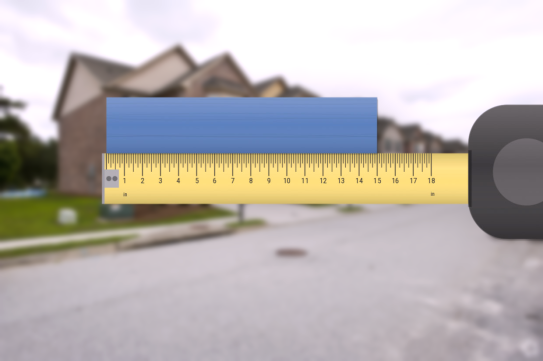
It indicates 15 in
